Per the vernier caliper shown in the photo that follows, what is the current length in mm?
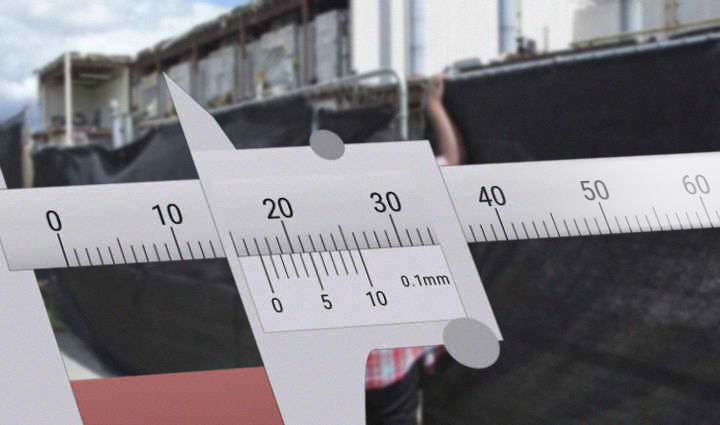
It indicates 17.0 mm
